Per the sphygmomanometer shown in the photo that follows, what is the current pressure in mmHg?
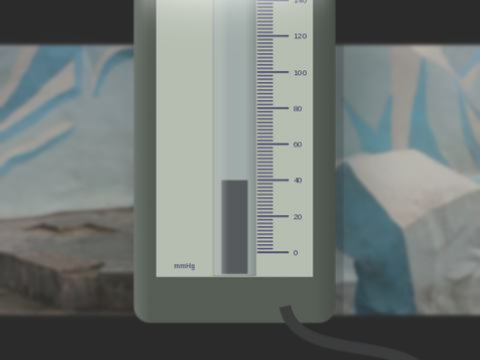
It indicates 40 mmHg
